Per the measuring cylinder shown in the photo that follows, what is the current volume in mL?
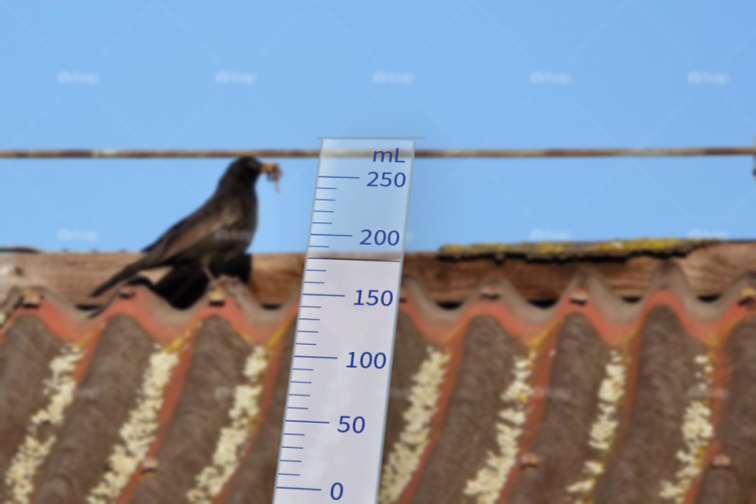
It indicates 180 mL
